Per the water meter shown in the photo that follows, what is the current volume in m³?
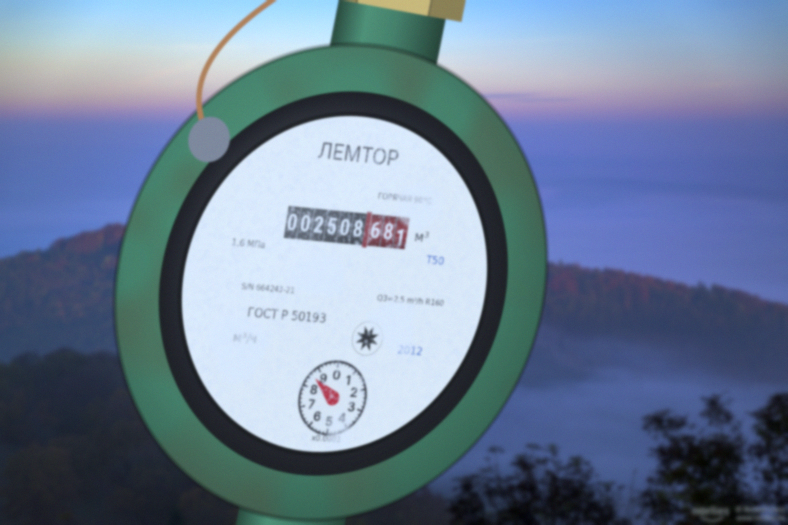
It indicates 2508.6808 m³
